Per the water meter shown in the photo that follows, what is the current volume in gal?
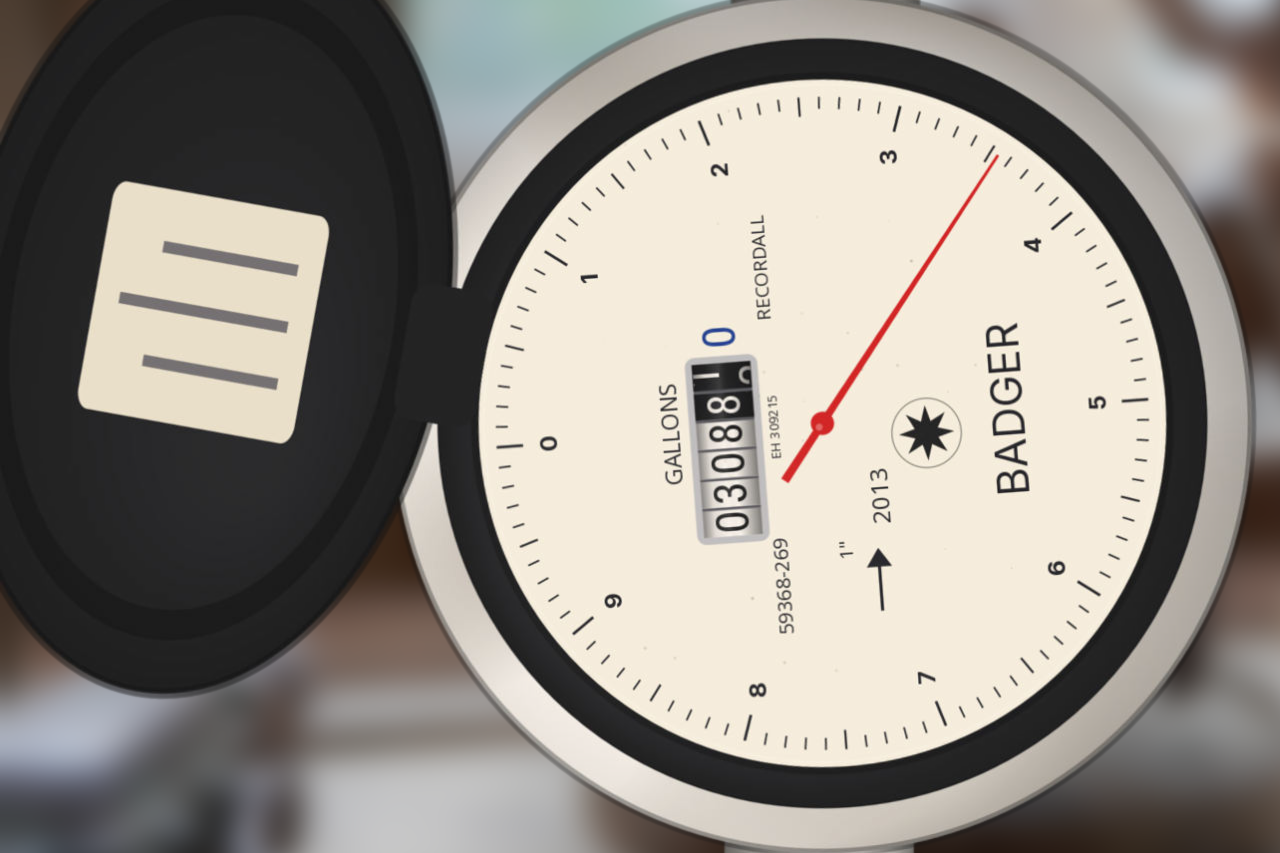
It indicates 308813.5 gal
